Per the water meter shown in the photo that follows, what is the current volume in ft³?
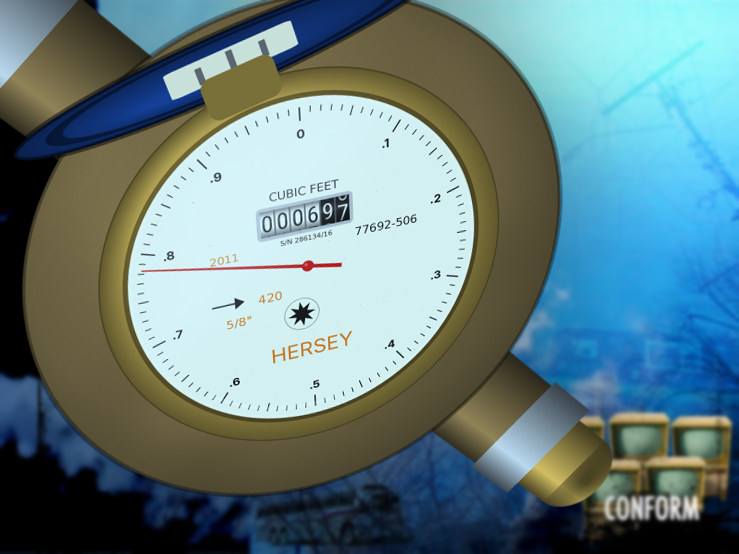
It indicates 696.78 ft³
